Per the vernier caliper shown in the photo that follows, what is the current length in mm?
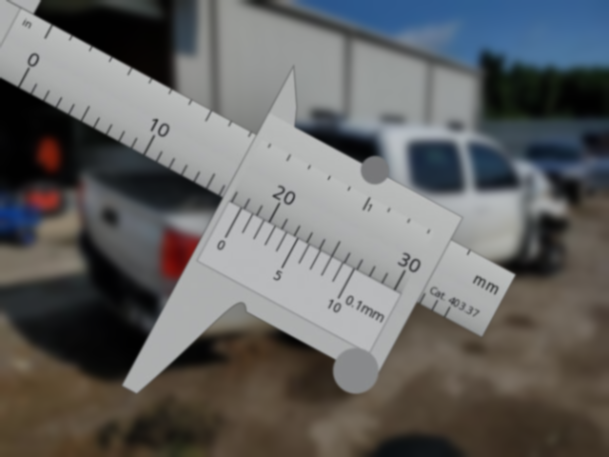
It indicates 17.8 mm
